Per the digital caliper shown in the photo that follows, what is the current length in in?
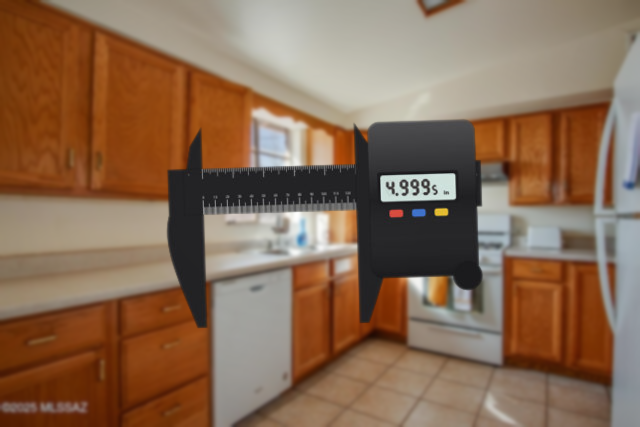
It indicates 4.9995 in
